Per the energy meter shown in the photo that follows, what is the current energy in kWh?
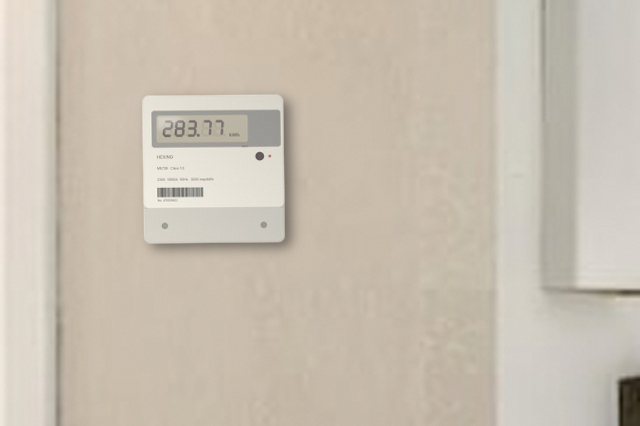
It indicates 283.77 kWh
